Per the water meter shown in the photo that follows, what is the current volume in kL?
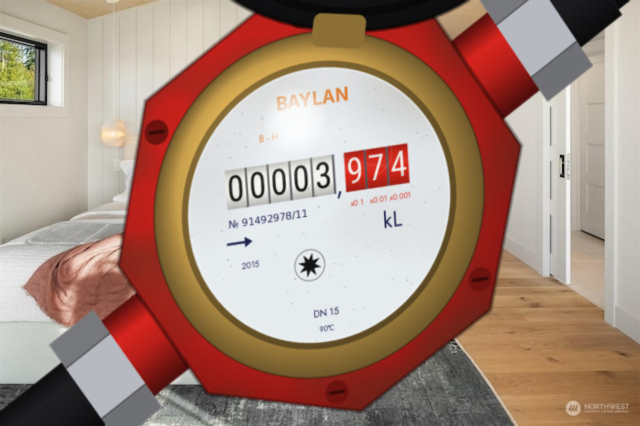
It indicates 3.974 kL
